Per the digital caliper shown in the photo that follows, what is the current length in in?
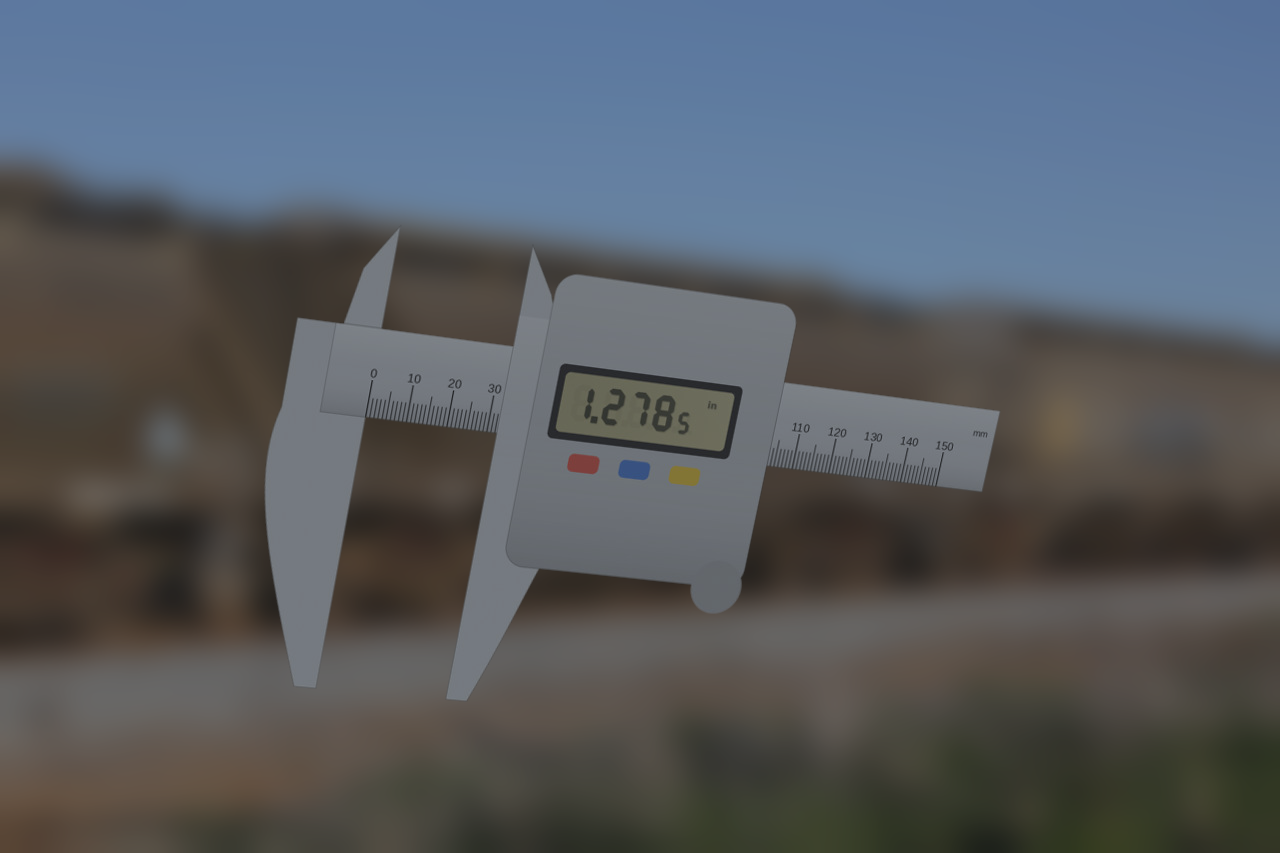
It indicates 1.2785 in
